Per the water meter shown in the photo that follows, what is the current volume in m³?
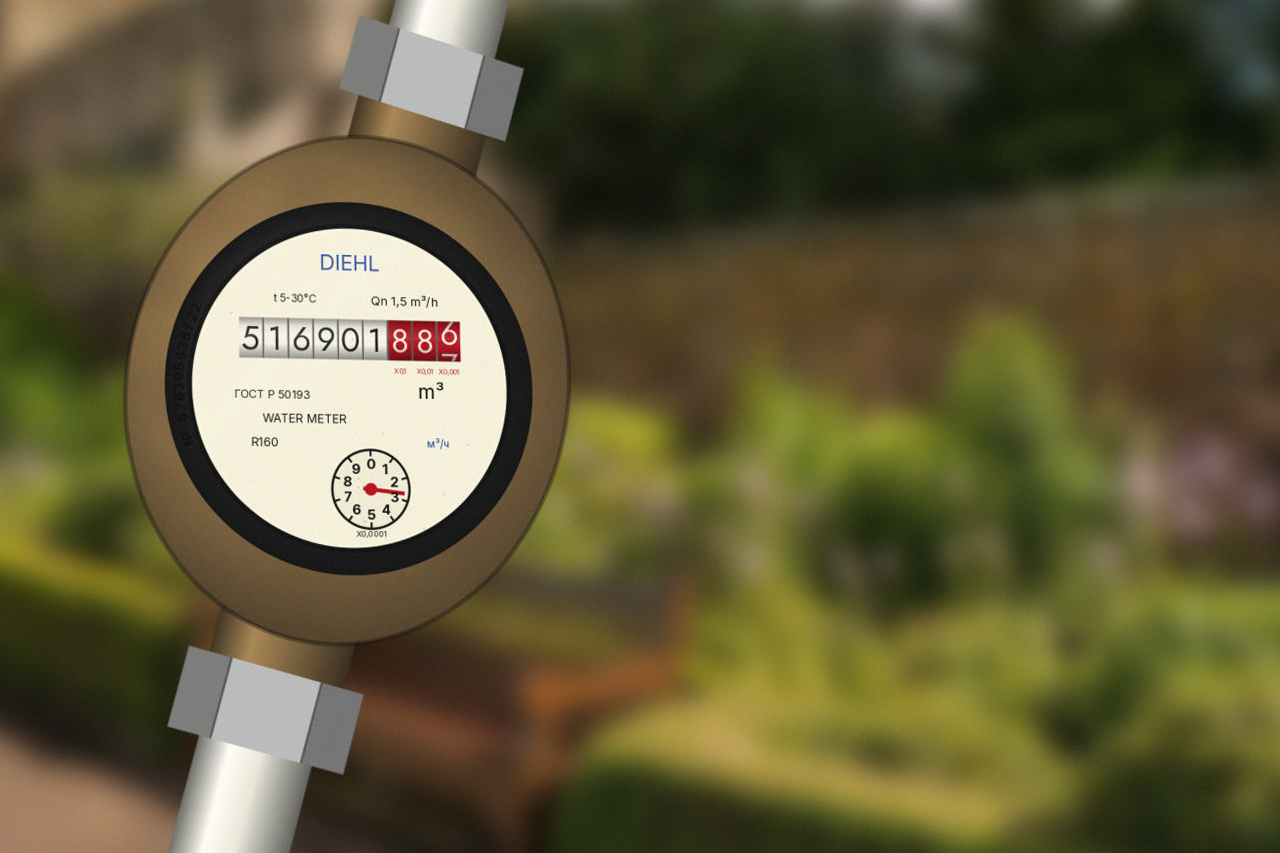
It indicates 516901.8862 m³
